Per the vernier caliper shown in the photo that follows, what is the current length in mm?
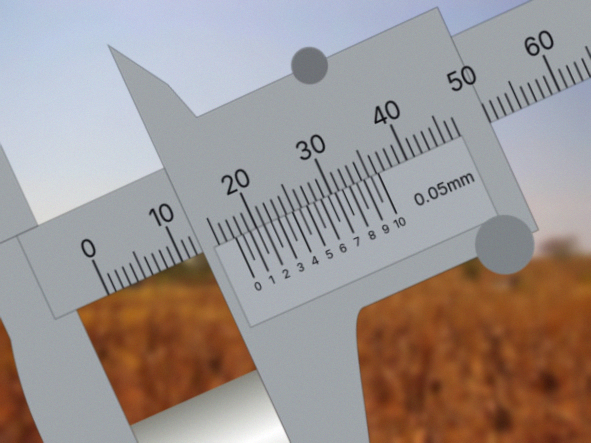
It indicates 17.2 mm
